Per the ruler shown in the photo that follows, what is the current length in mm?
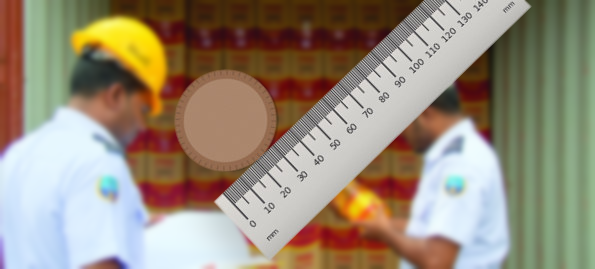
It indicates 45 mm
